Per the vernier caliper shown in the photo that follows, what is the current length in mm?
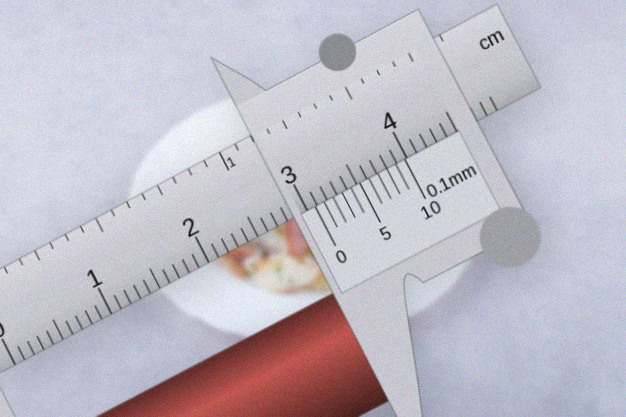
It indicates 30.8 mm
